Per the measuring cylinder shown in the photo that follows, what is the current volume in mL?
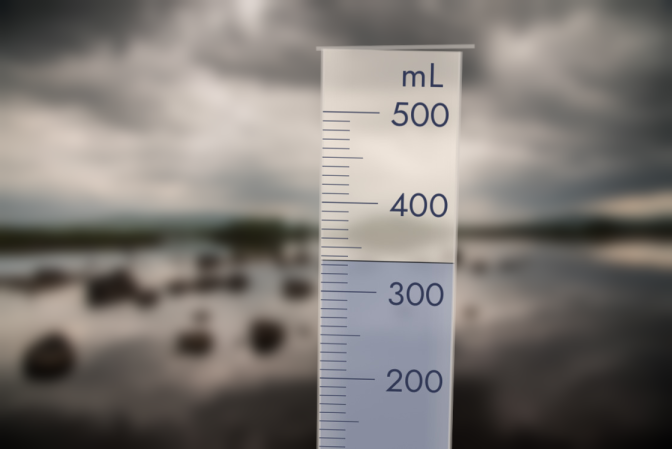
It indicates 335 mL
